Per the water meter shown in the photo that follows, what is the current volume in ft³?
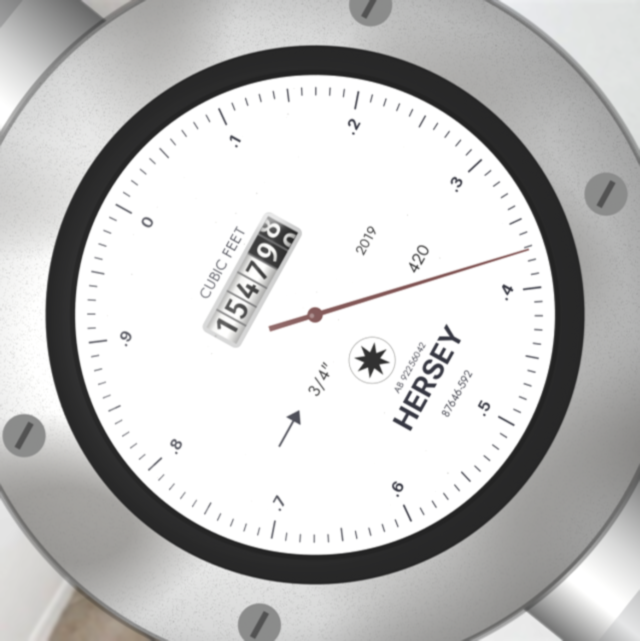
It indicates 154798.37 ft³
